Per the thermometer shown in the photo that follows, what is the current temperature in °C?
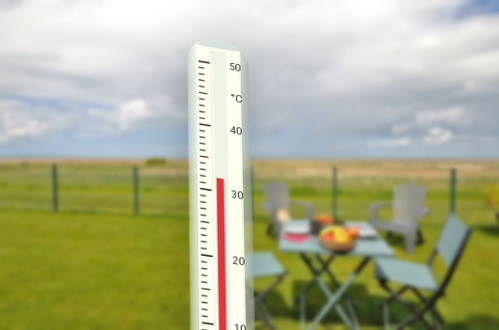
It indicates 32 °C
